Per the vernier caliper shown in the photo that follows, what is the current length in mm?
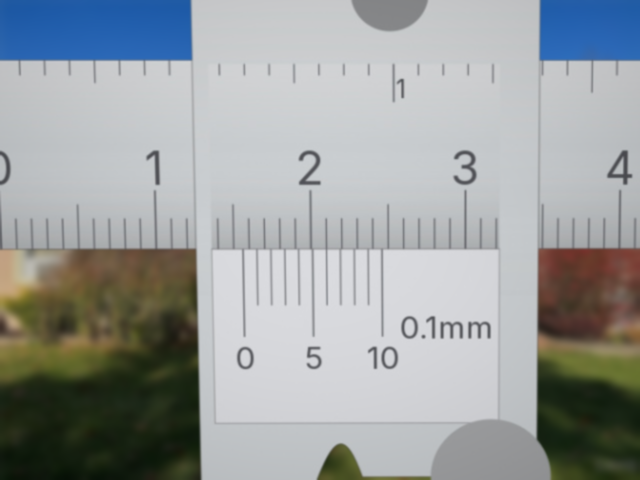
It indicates 15.6 mm
